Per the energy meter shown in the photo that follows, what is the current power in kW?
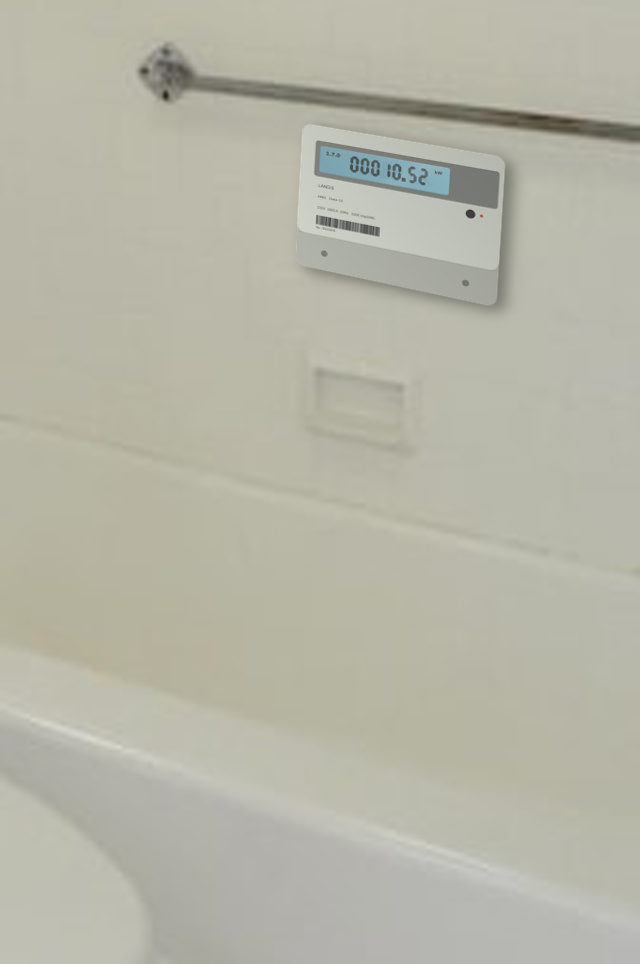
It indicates 10.52 kW
